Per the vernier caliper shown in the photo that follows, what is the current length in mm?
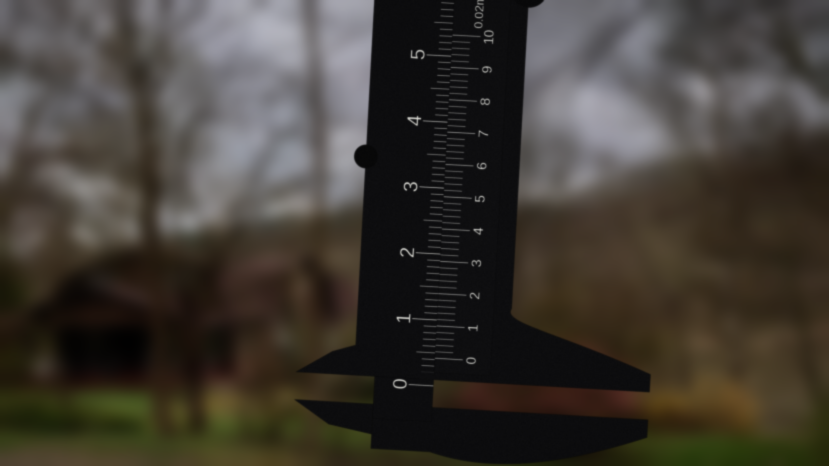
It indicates 4.2 mm
